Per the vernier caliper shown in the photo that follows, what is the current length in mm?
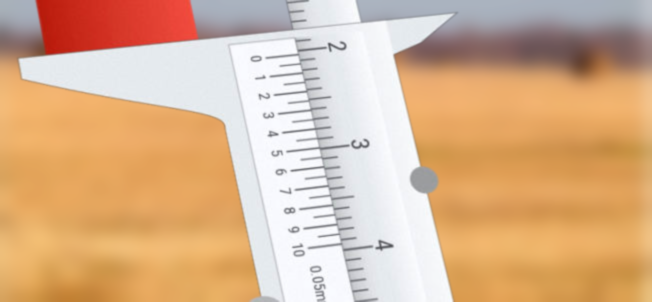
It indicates 20.4 mm
